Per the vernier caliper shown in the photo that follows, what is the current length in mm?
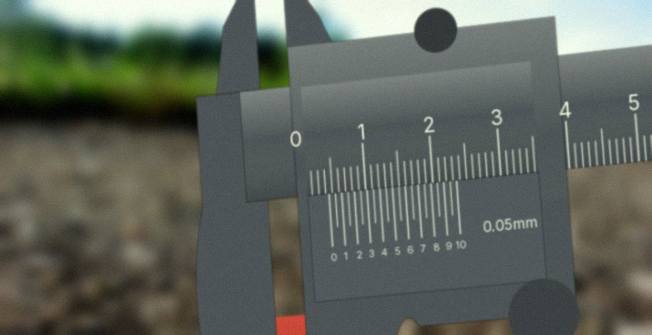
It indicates 4.5 mm
